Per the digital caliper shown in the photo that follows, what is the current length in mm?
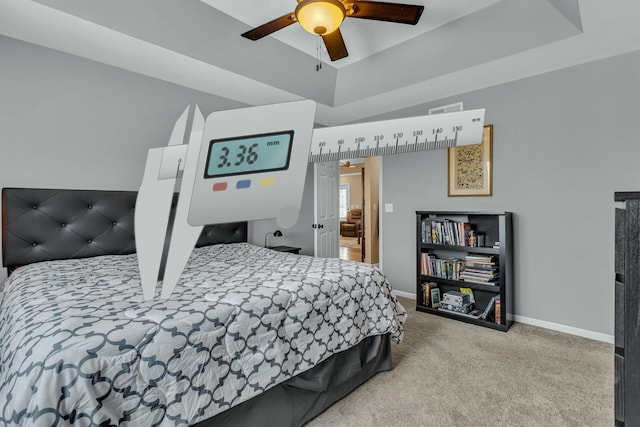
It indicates 3.36 mm
